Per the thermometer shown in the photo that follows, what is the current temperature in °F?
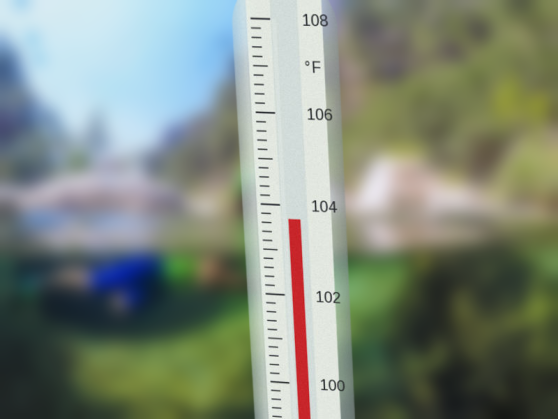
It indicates 103.7 °F
